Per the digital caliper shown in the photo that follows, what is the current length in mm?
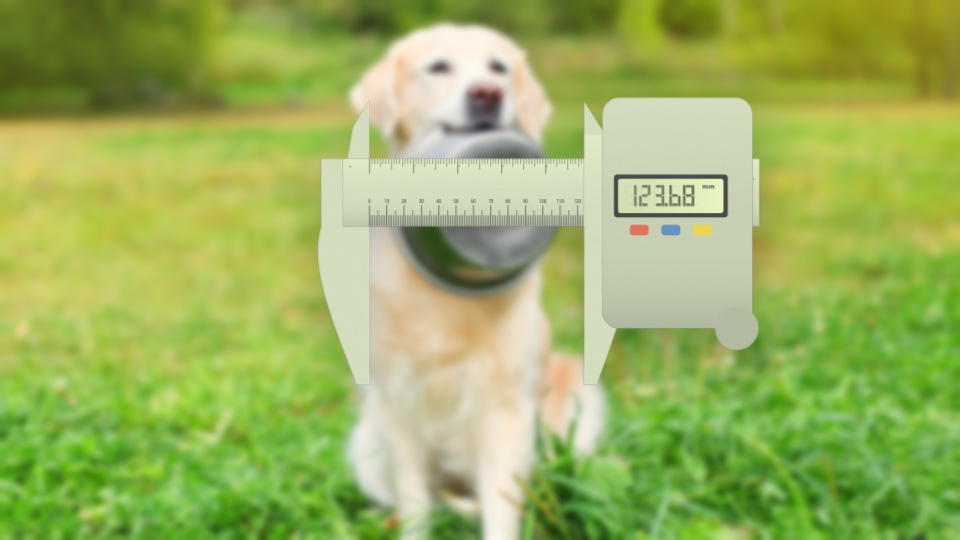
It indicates 123.68 mm
